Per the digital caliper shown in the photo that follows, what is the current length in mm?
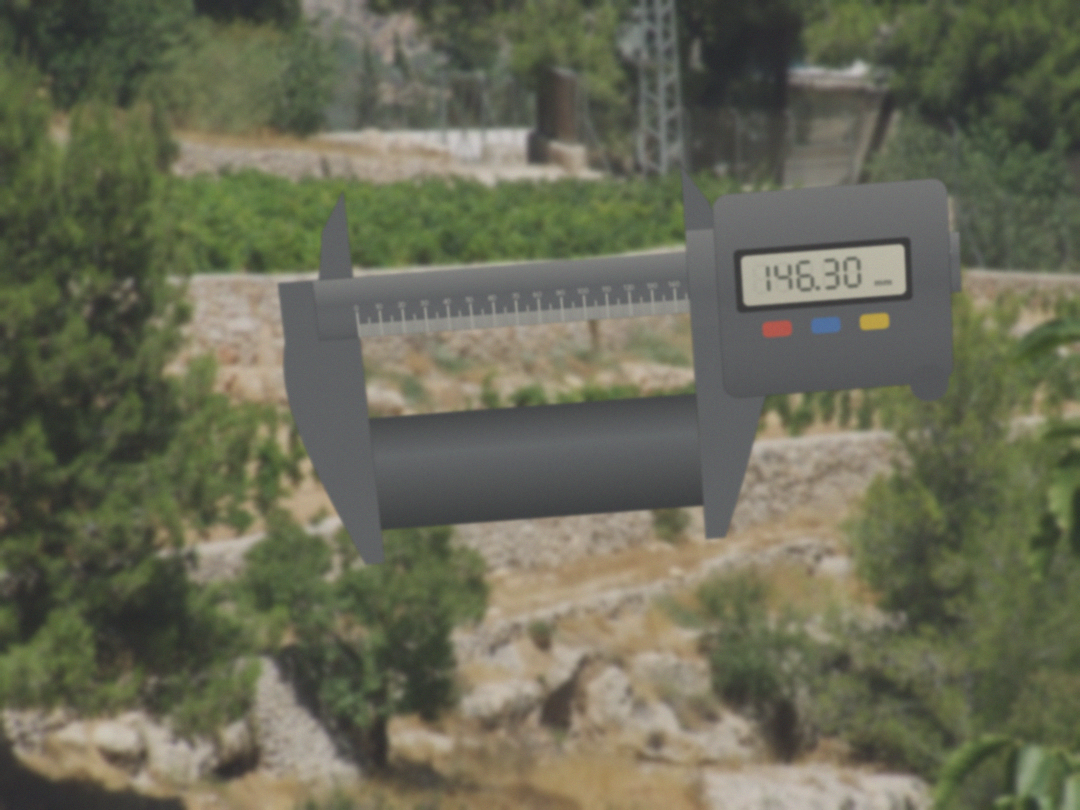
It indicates 146.30 mm
